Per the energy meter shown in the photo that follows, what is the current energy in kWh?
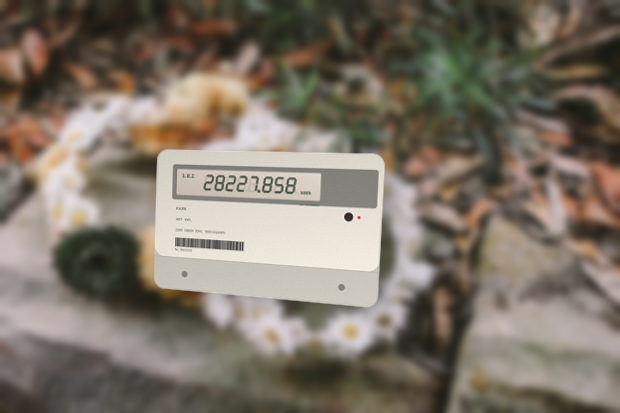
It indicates 28227.858 kWh
